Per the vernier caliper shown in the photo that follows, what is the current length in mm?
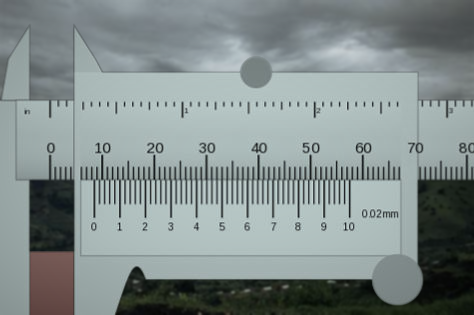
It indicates 8.5 mm
